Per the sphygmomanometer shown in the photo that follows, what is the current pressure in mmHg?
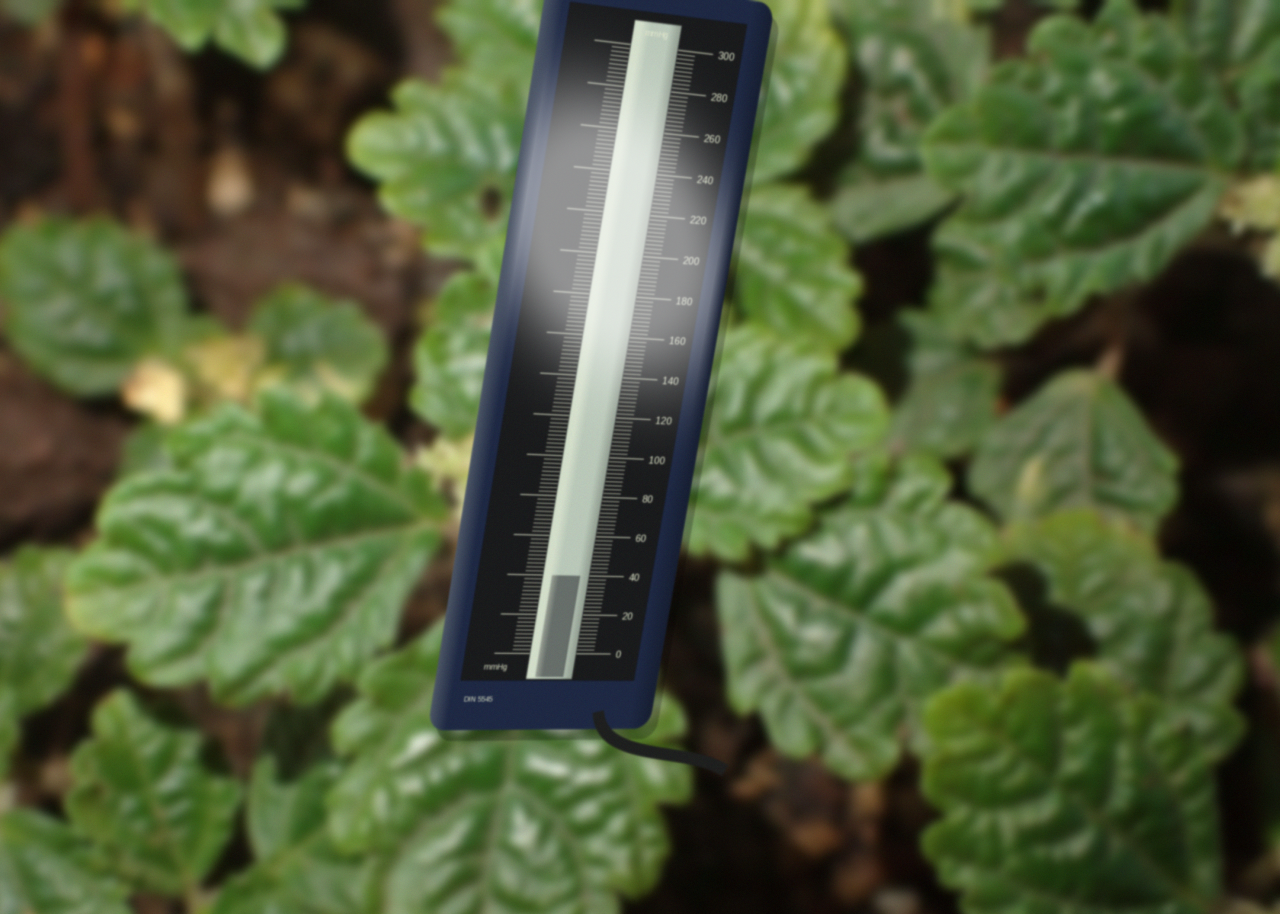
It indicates 40 mmHg
